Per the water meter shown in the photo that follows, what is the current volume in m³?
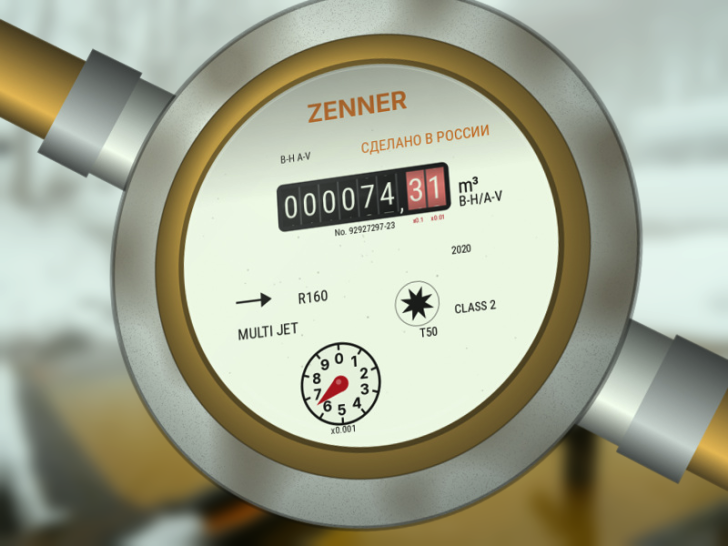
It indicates 74.316 m³
